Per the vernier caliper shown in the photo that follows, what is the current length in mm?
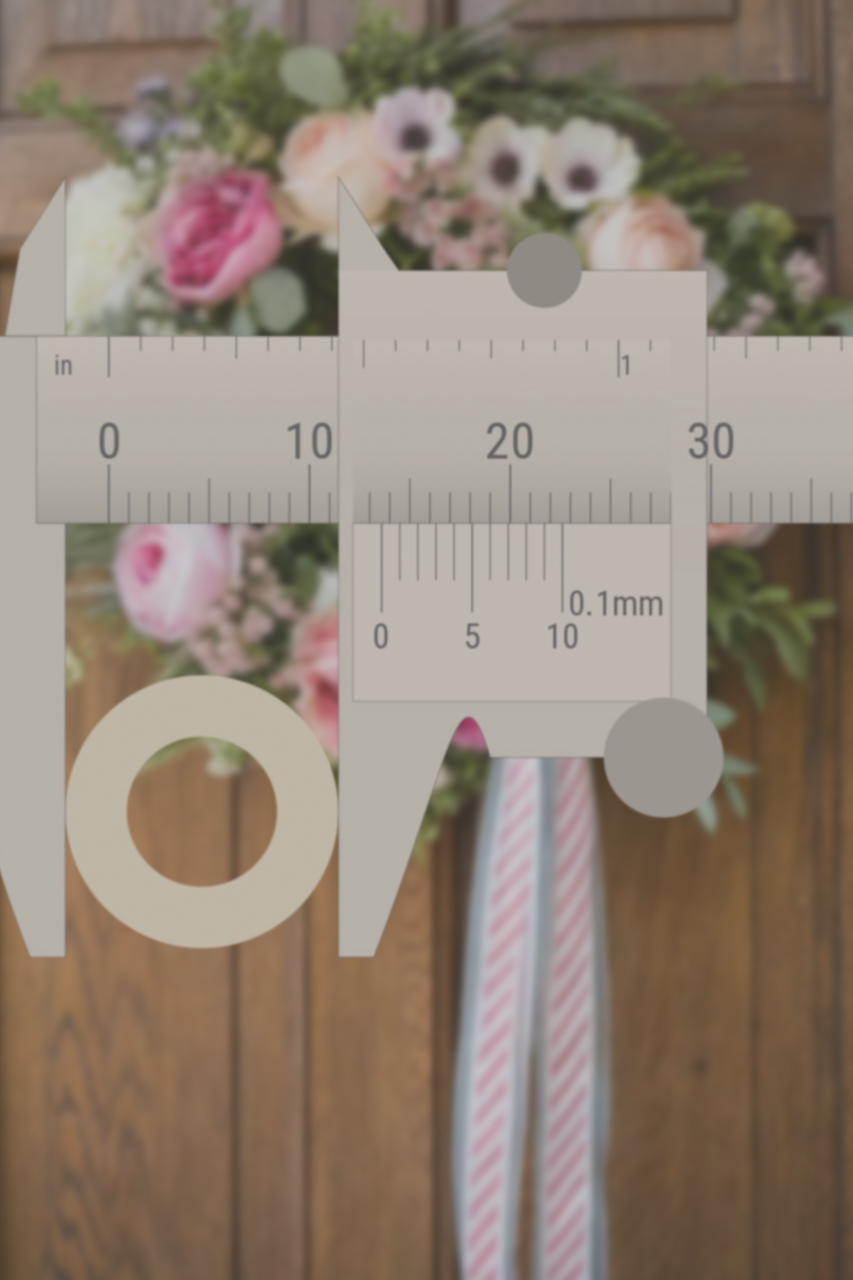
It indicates 13.6 mm
